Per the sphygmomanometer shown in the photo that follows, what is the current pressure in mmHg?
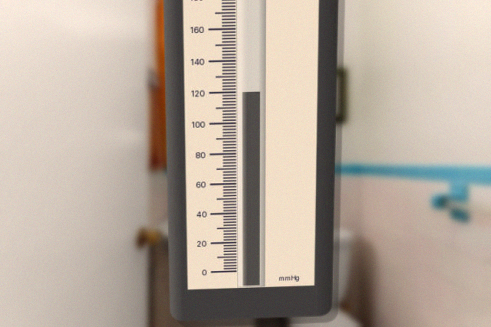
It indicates 120 mmHg
